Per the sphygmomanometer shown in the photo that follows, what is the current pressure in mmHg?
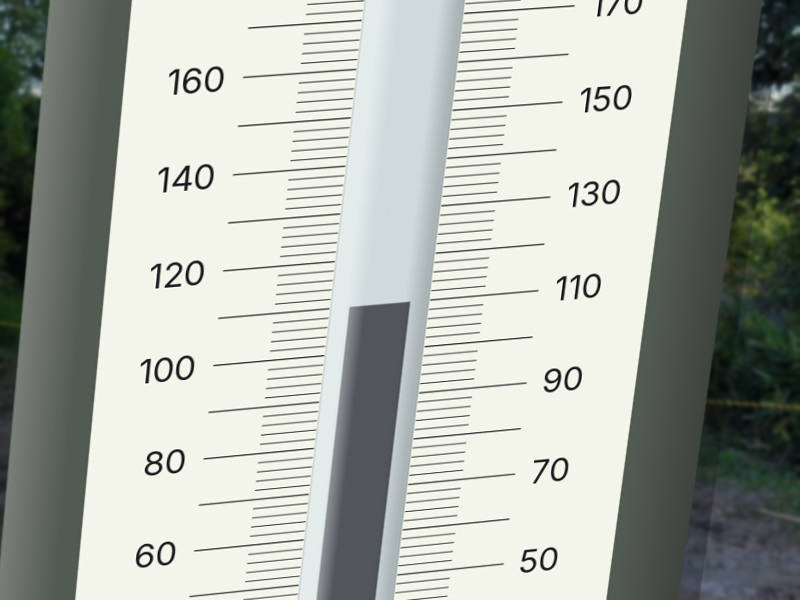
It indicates 110 mmHg
